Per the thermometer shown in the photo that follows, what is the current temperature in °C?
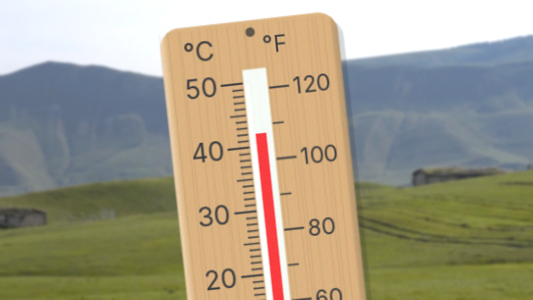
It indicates 42 °C
